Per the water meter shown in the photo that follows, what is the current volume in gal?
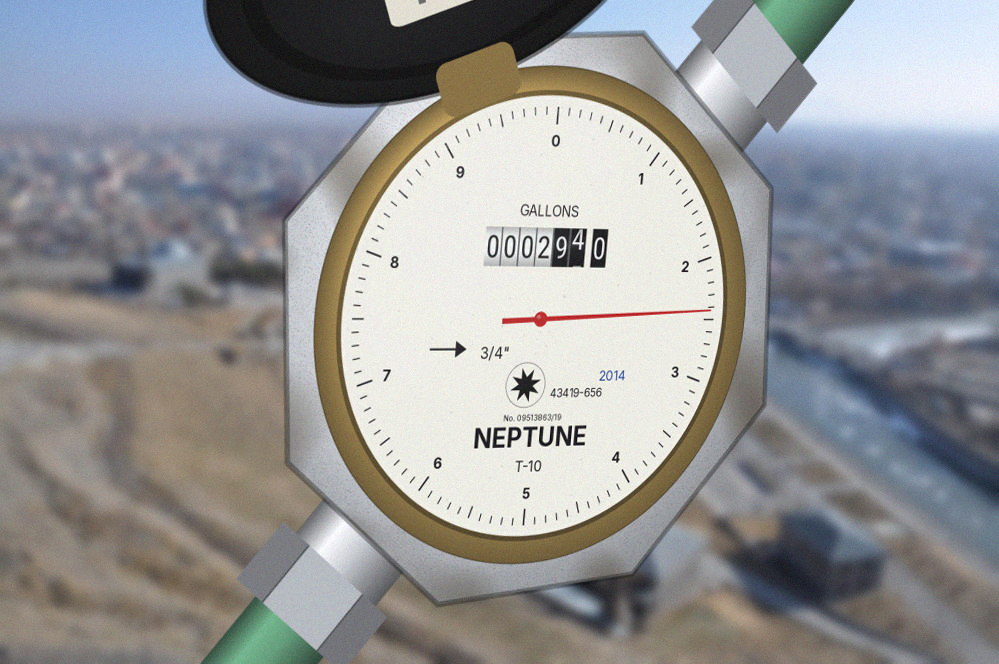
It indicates 2942.4 gal
